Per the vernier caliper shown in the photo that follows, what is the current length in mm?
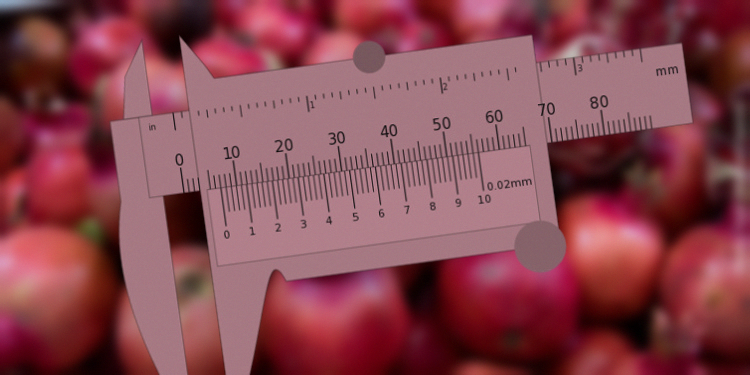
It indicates 7.0 mm
